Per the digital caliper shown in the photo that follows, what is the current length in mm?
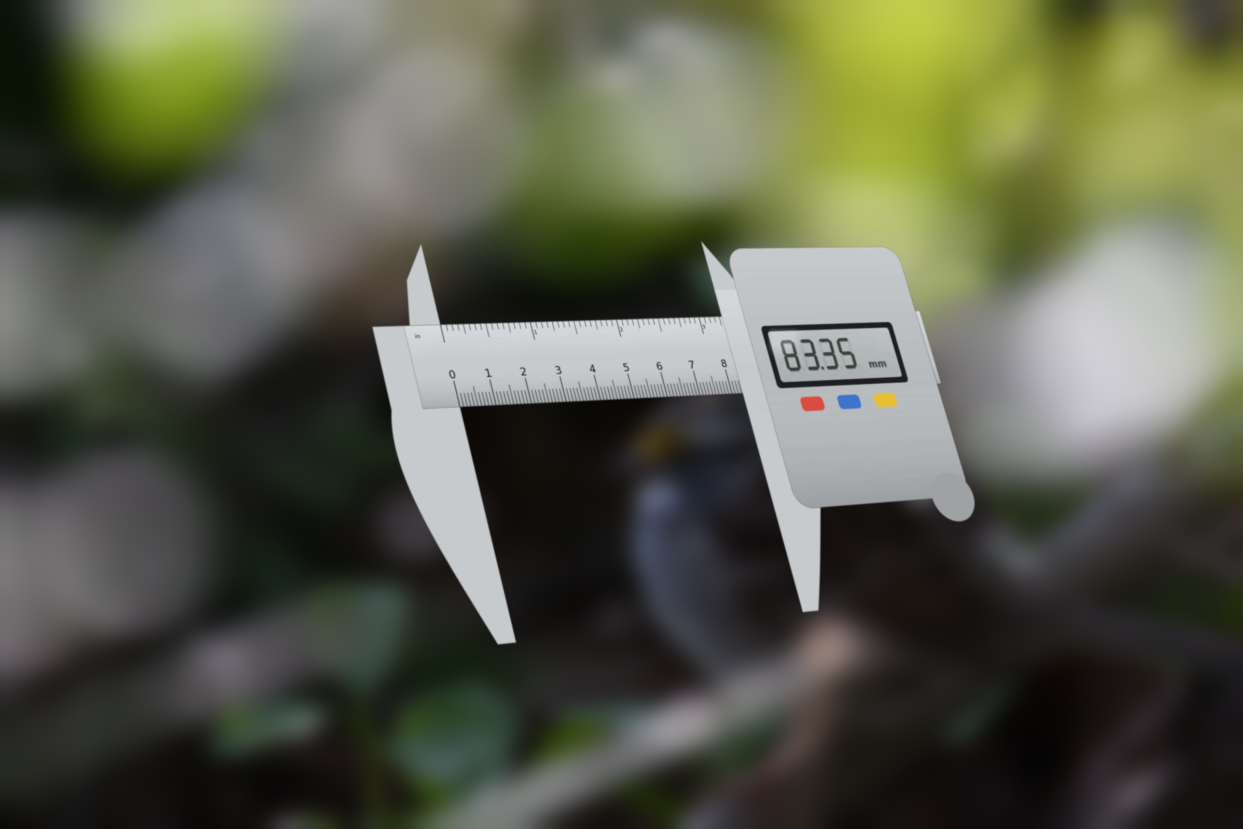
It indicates 83.35 mm
